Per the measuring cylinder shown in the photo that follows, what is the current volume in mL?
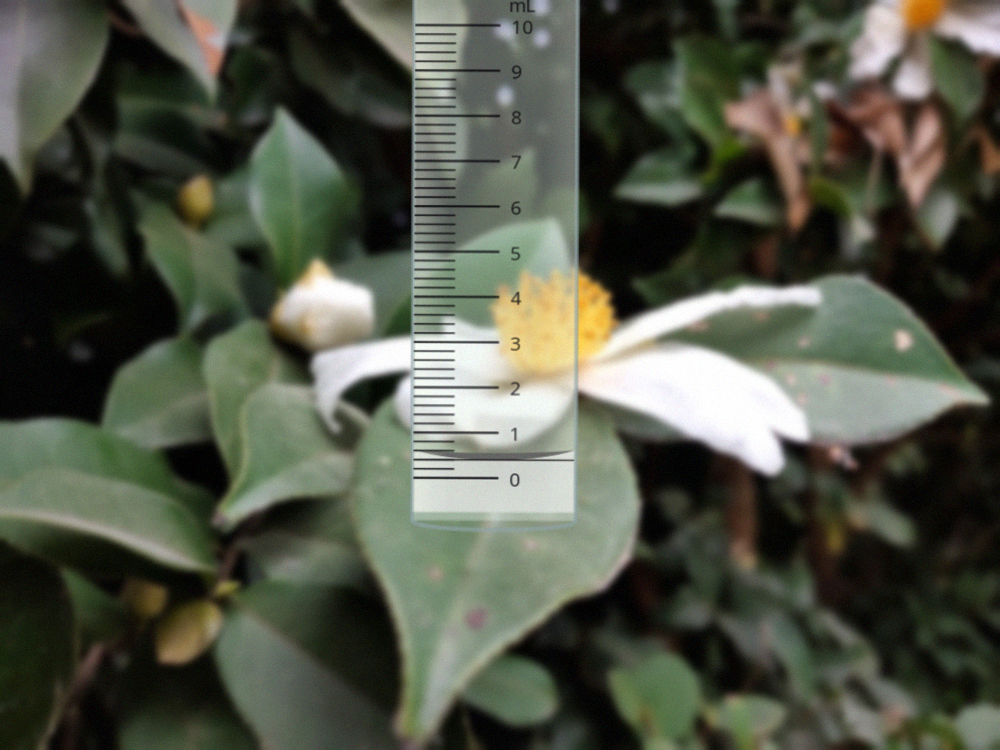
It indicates 0.4 mL
